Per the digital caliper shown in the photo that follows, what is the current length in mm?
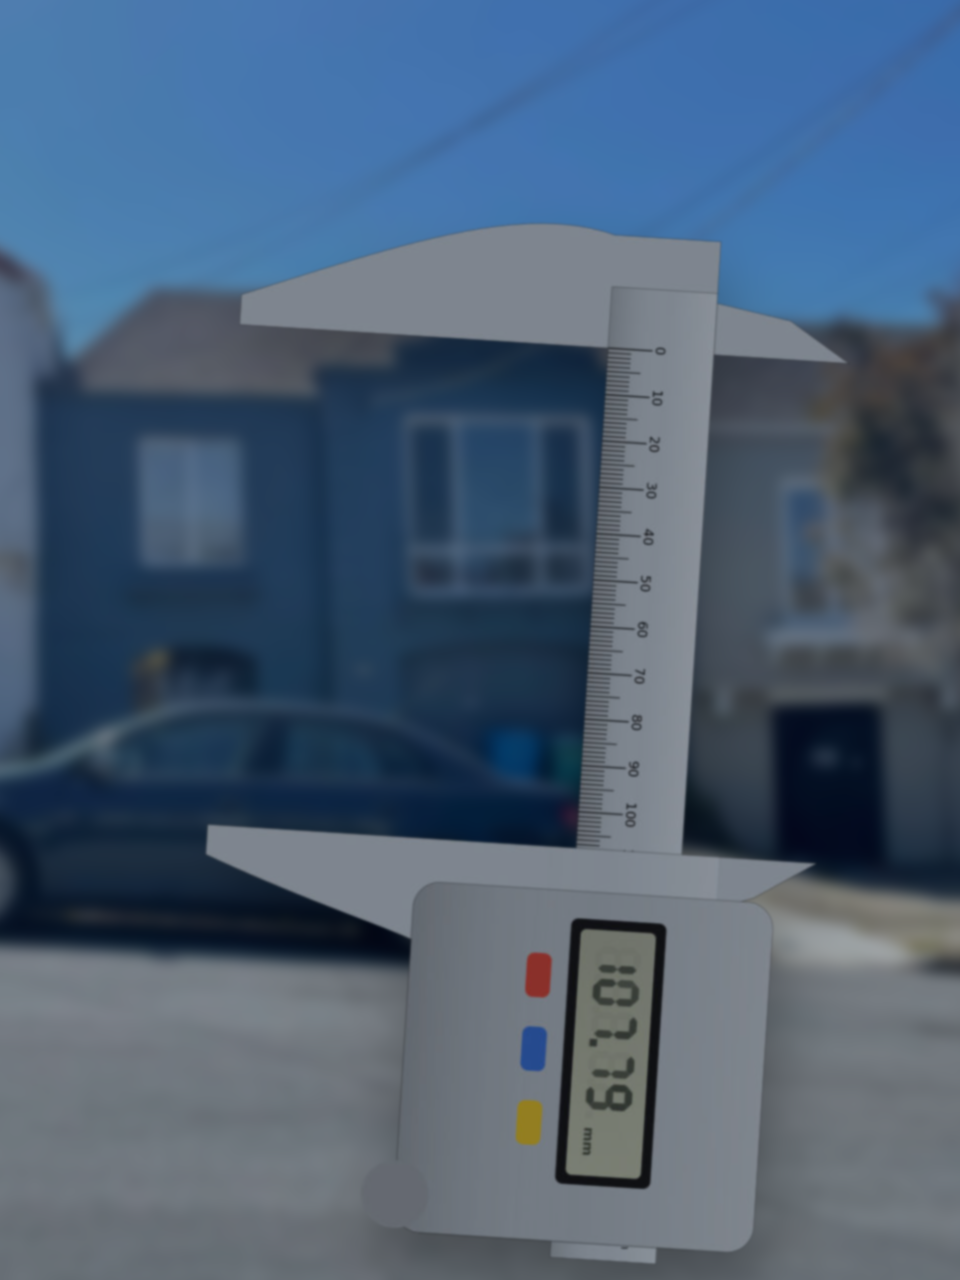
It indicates 107.79 mm
